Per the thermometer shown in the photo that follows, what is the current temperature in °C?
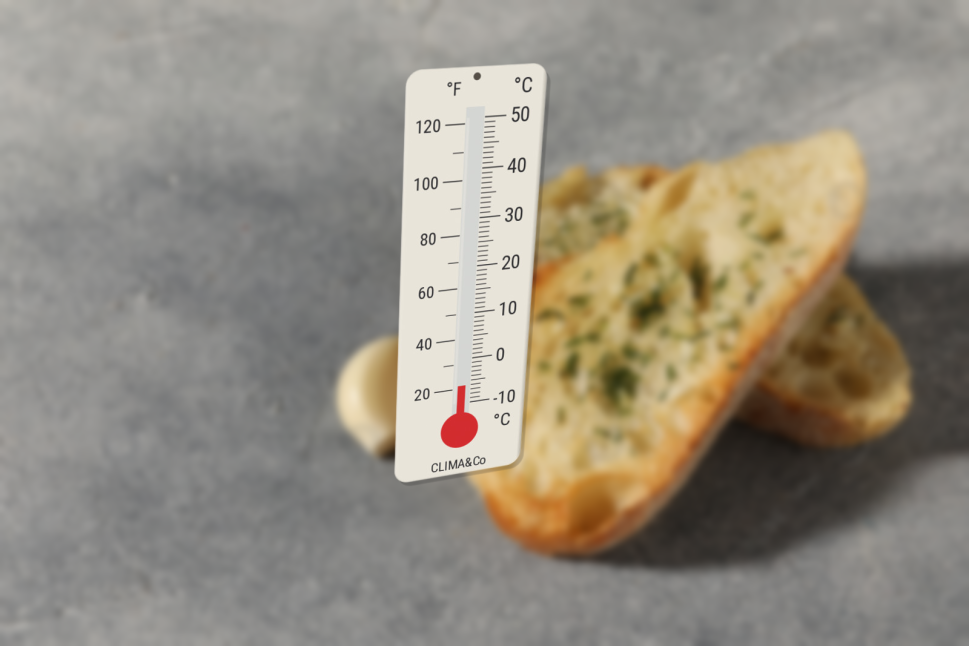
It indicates -6 °C
